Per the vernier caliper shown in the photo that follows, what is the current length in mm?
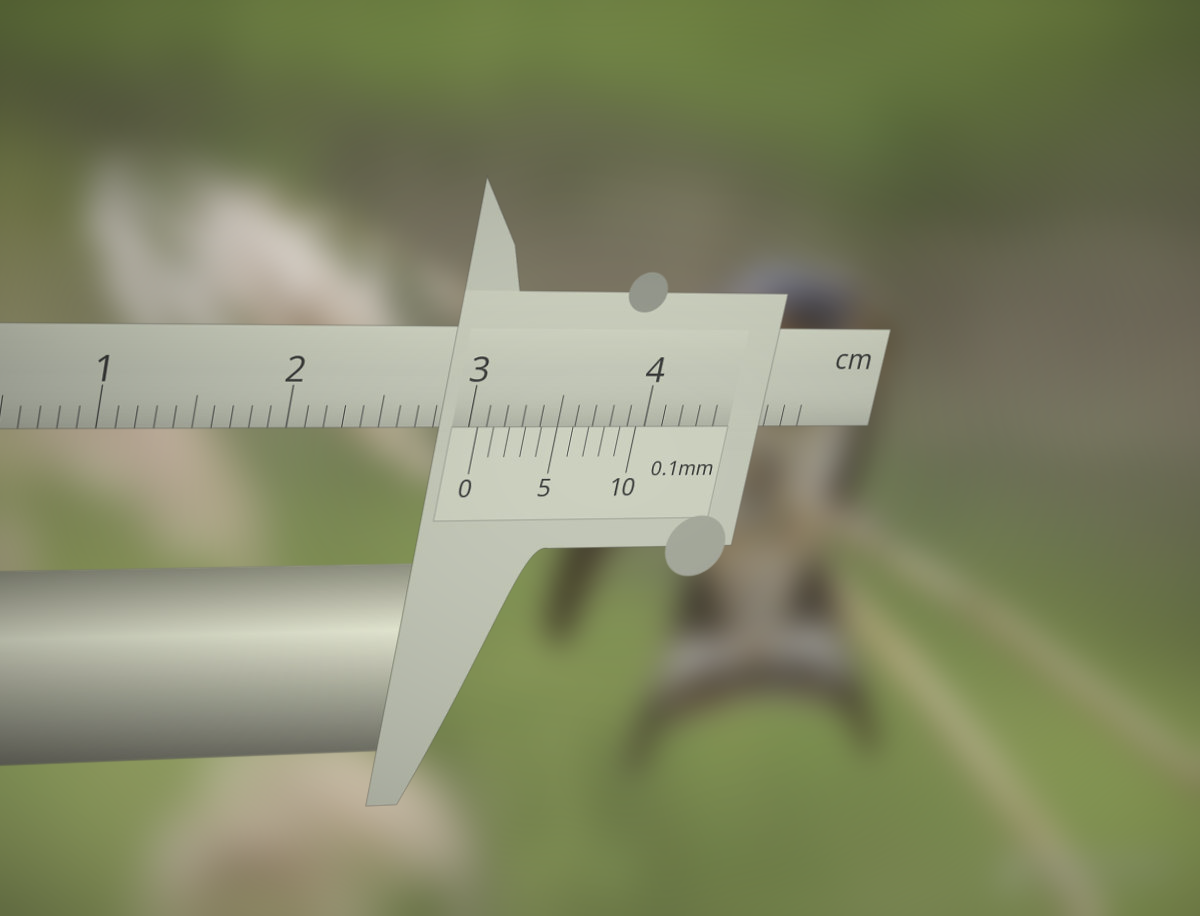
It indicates 30.5 mm
